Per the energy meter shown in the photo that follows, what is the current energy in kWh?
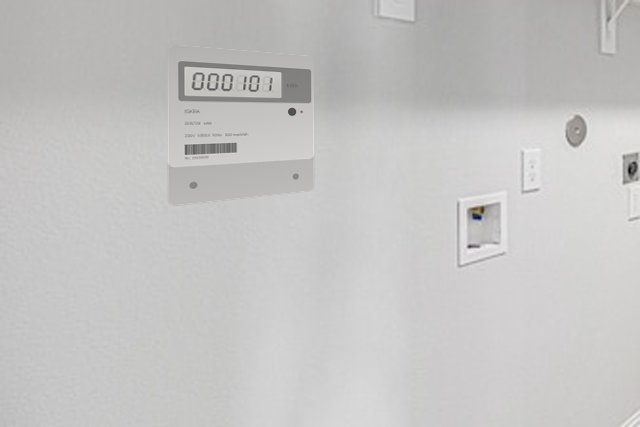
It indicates 101 kWh
